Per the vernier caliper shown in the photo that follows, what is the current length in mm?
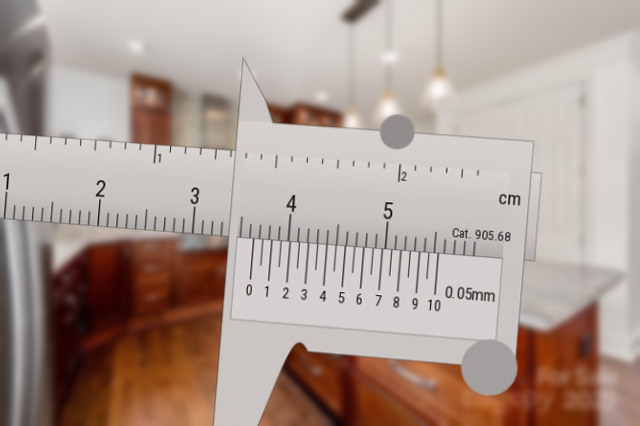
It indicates 36.4 mm
